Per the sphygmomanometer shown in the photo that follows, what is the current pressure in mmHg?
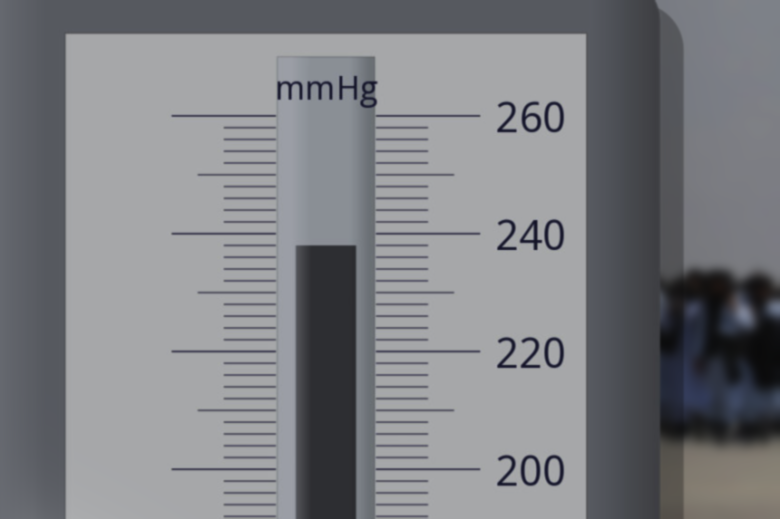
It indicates 238 mmHg
